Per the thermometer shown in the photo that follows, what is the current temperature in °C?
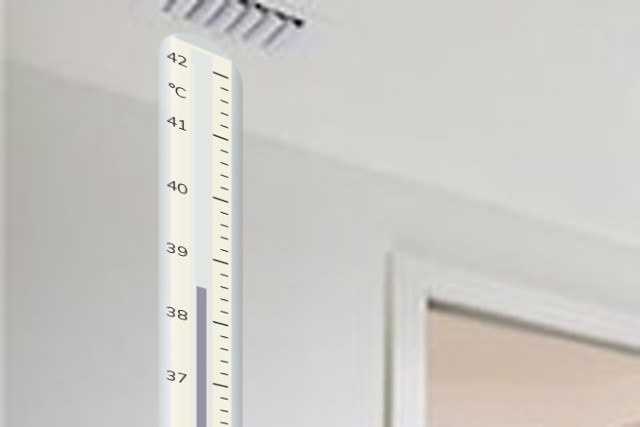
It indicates 38.5 °C
